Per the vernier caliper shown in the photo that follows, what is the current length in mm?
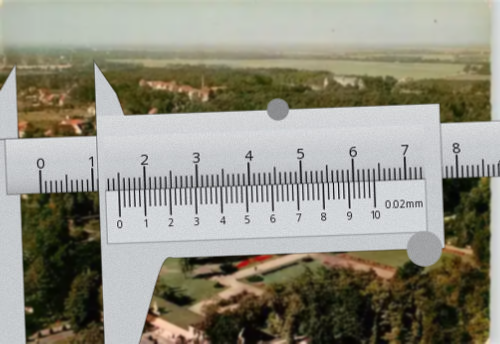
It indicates 15.0 mm
